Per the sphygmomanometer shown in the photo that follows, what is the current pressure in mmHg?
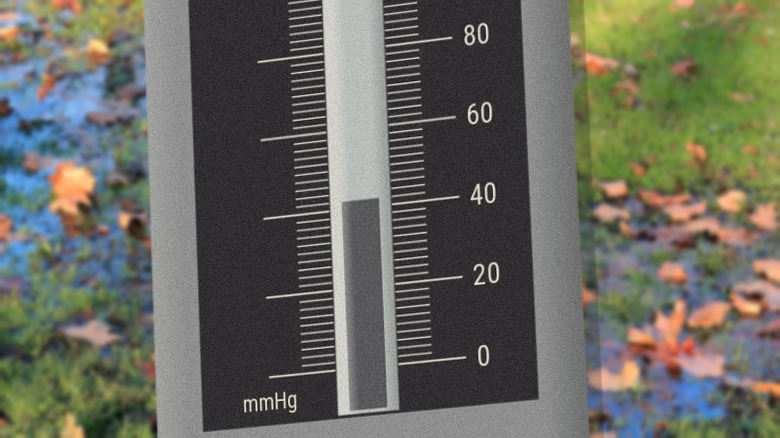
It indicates 42 mmHg
